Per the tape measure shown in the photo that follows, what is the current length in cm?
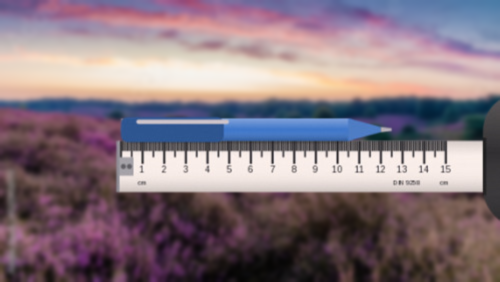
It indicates 12.5 cm
